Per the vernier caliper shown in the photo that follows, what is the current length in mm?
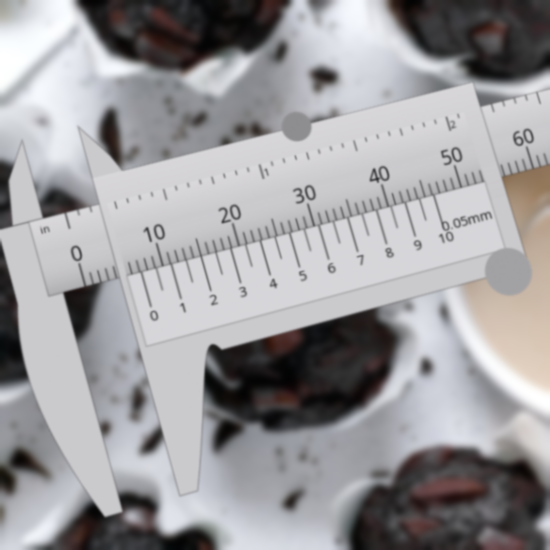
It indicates 7.2 mm
